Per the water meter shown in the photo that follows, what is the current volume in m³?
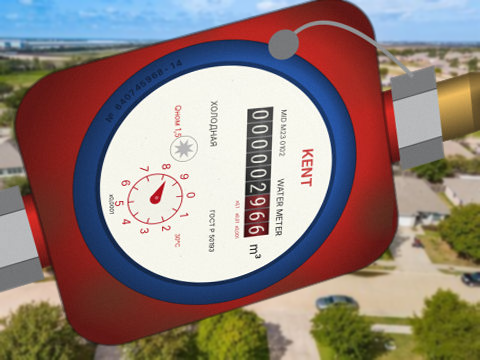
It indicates 2.9668 m³
